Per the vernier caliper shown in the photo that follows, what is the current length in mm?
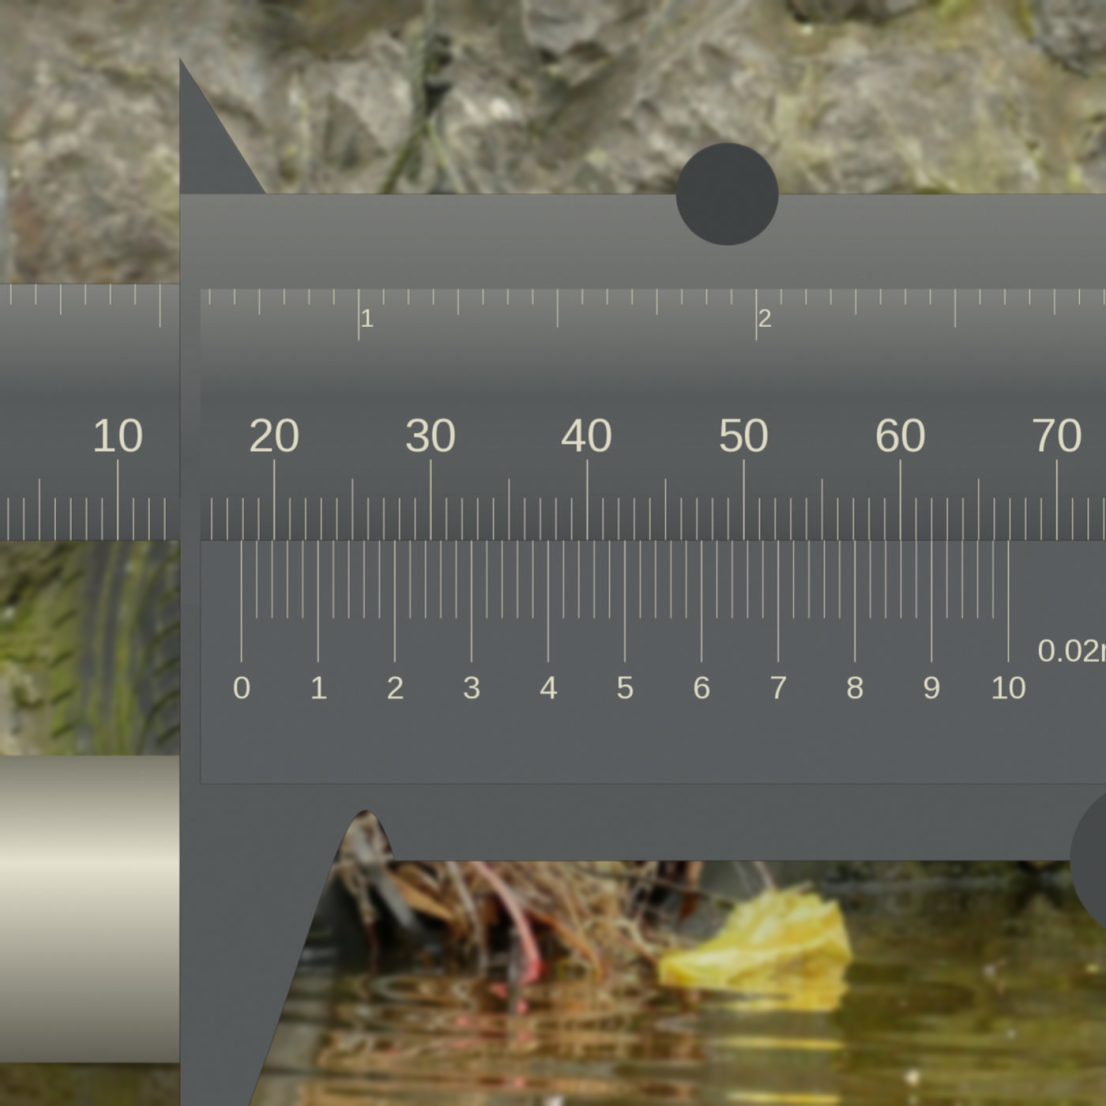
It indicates 17.9 mm
